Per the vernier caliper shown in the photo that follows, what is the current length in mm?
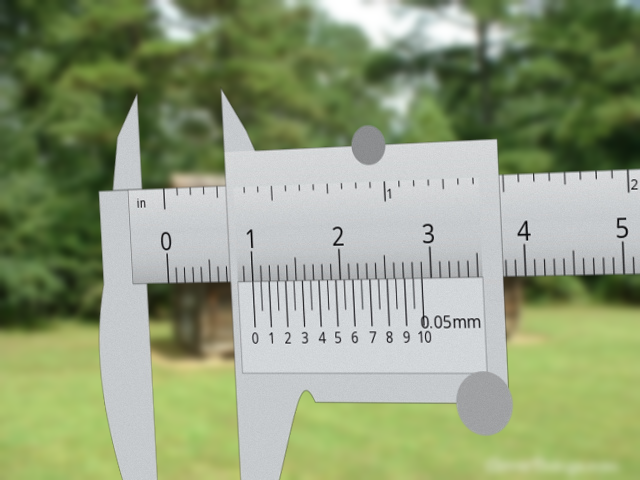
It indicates 10.0 mm
